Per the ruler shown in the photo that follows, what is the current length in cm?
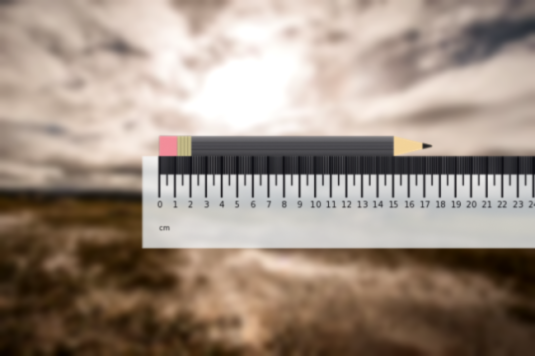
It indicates 17.5 cm
